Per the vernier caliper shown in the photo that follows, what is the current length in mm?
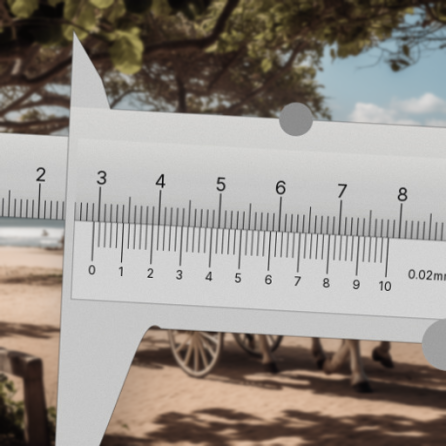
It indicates 29.2 mm
